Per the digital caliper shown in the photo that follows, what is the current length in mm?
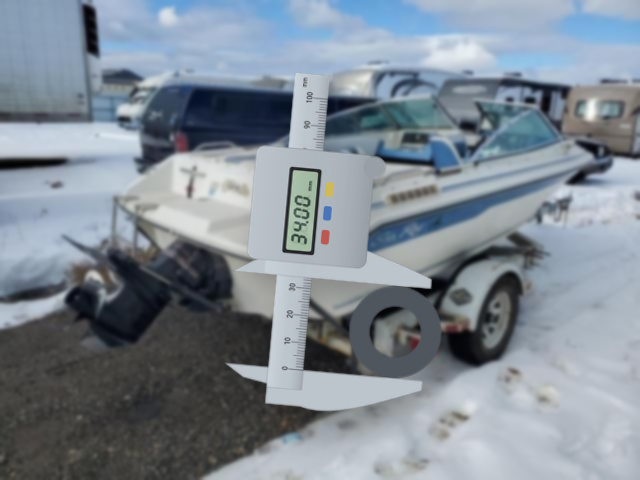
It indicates 34.00 mm
